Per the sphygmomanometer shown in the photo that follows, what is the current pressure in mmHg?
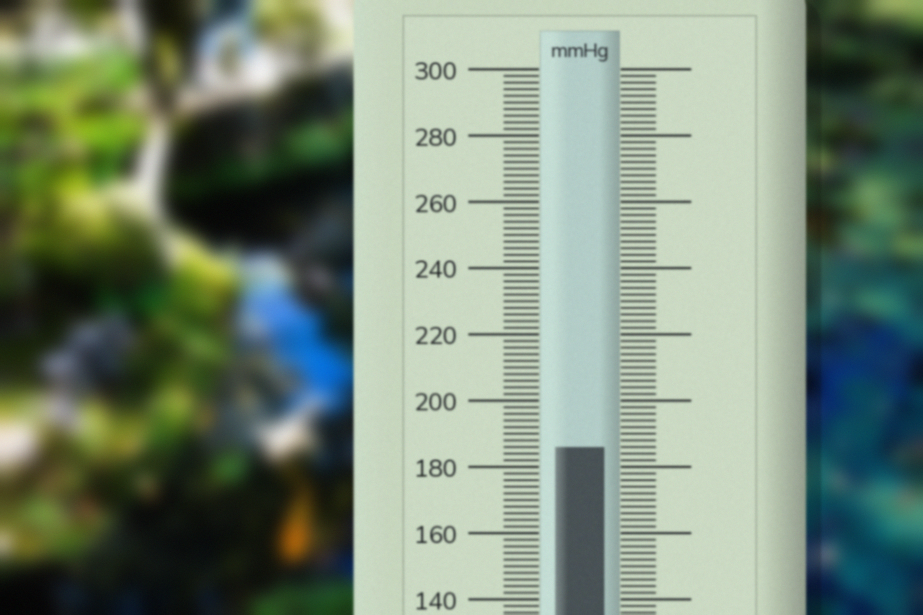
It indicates 186 mmHg
